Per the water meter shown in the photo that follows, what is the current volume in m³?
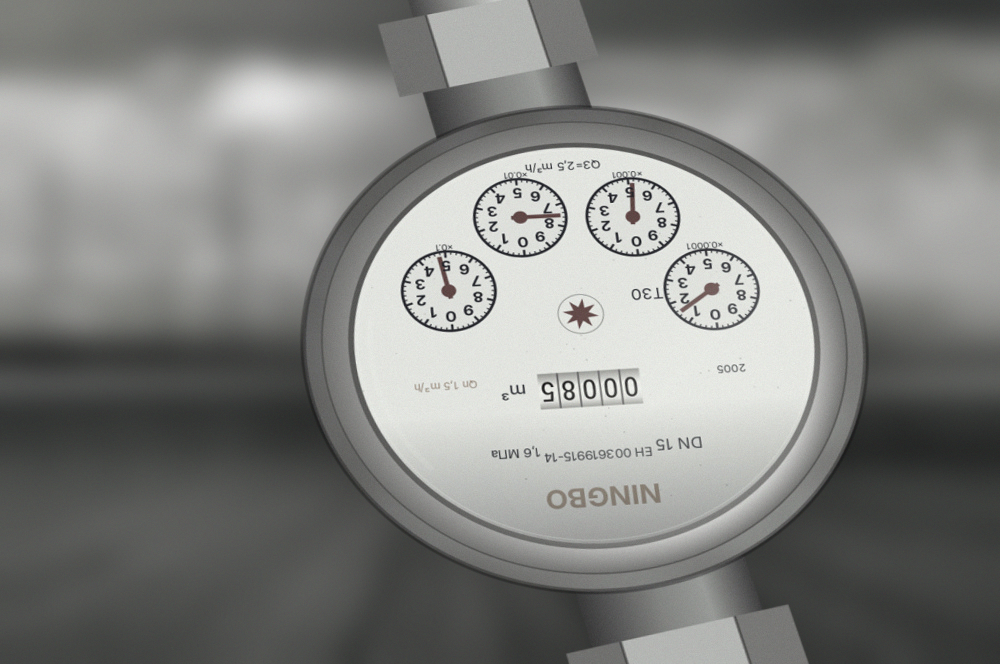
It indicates 85.4751 m³
